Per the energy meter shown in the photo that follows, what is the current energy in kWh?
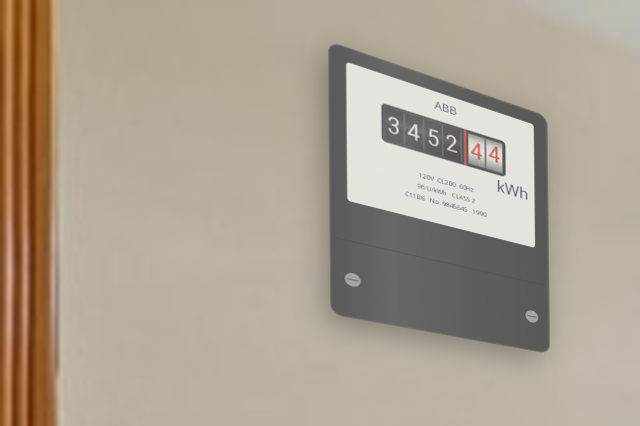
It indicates 3452.44 kWh
